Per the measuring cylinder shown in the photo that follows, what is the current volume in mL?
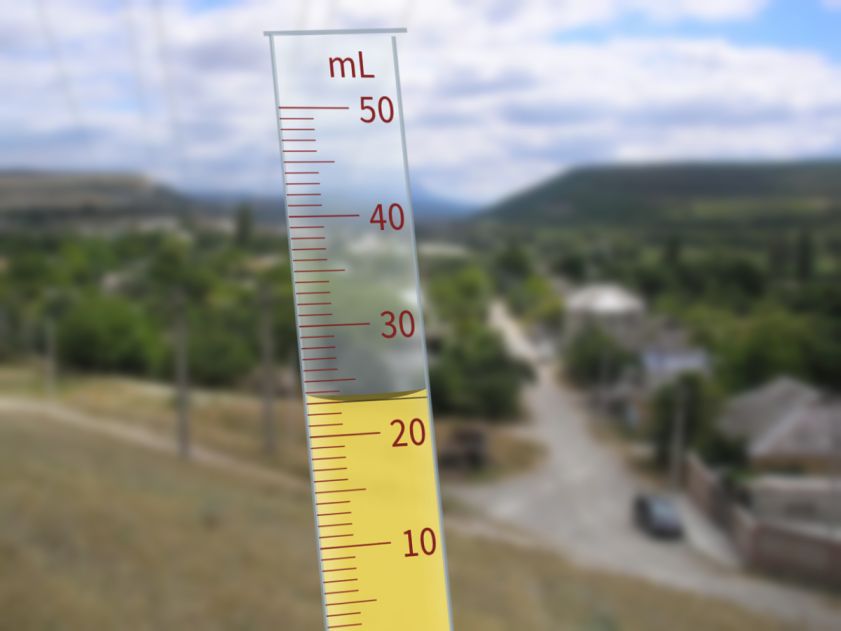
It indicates 23 mL
